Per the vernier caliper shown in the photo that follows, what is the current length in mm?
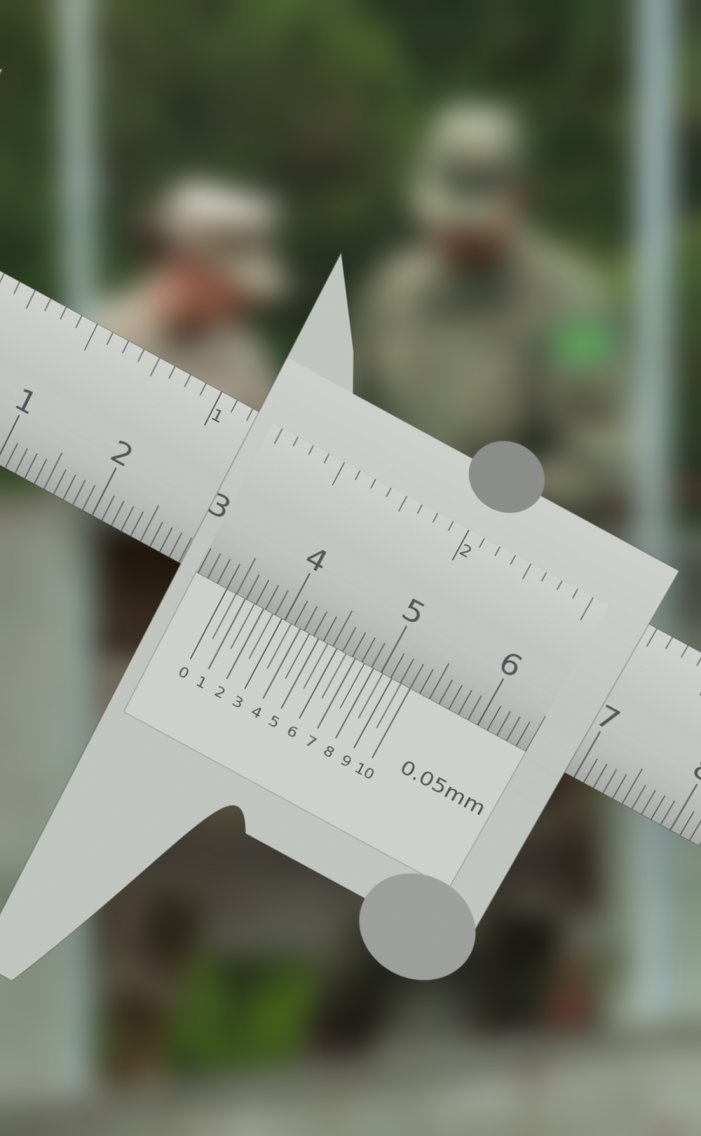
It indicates 34.0 mm
